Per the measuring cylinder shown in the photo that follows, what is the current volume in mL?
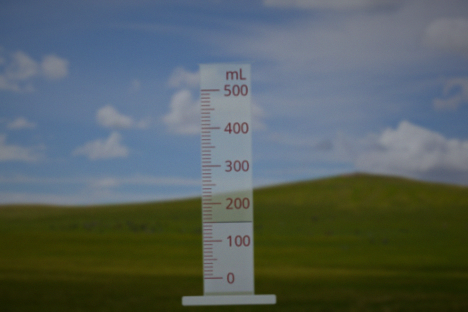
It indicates 150 mL
